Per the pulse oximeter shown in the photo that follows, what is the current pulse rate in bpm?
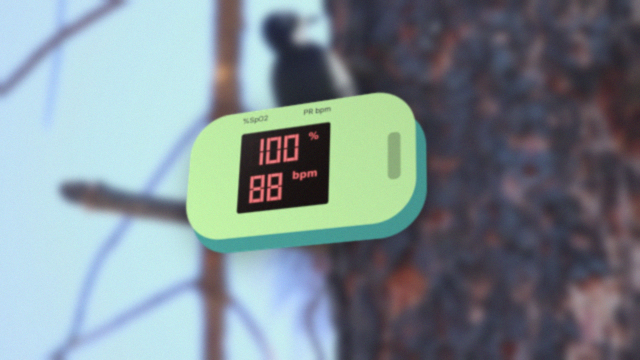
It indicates 88 bpm
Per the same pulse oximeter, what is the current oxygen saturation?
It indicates 100 %
